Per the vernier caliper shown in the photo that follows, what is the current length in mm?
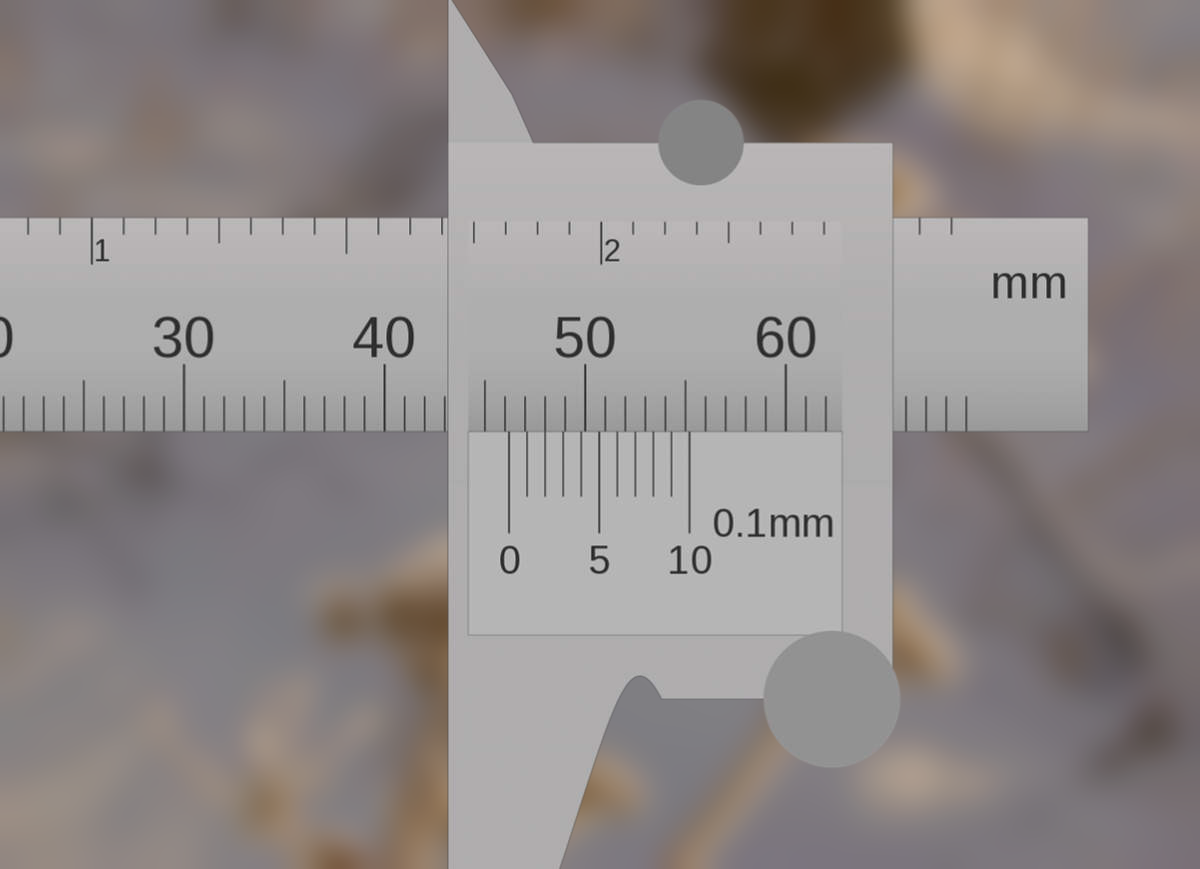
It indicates 46.2 mm
